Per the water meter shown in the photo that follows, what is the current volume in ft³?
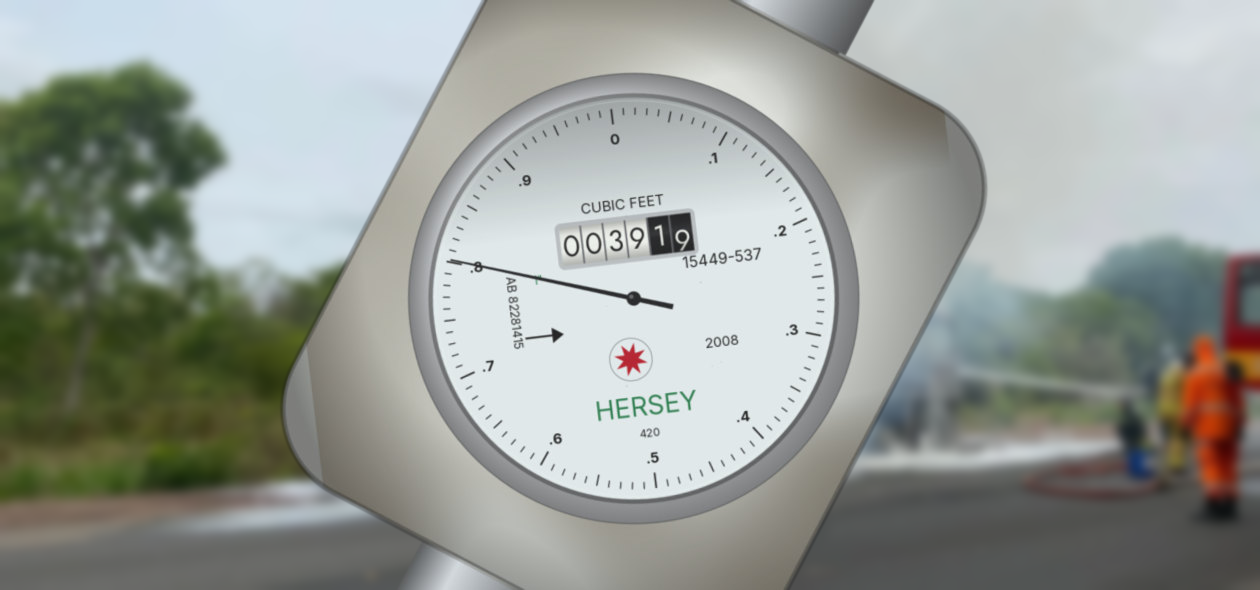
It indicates 3918.80 ft³
